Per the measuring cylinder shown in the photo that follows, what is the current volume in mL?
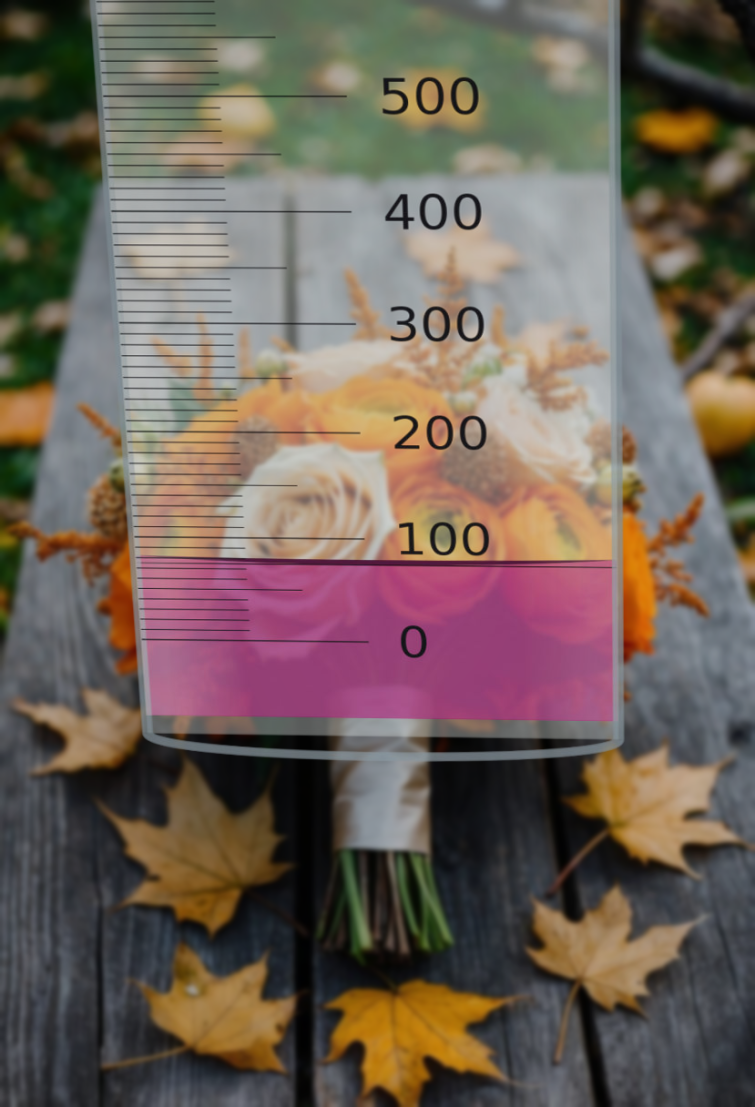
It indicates 75 mL
